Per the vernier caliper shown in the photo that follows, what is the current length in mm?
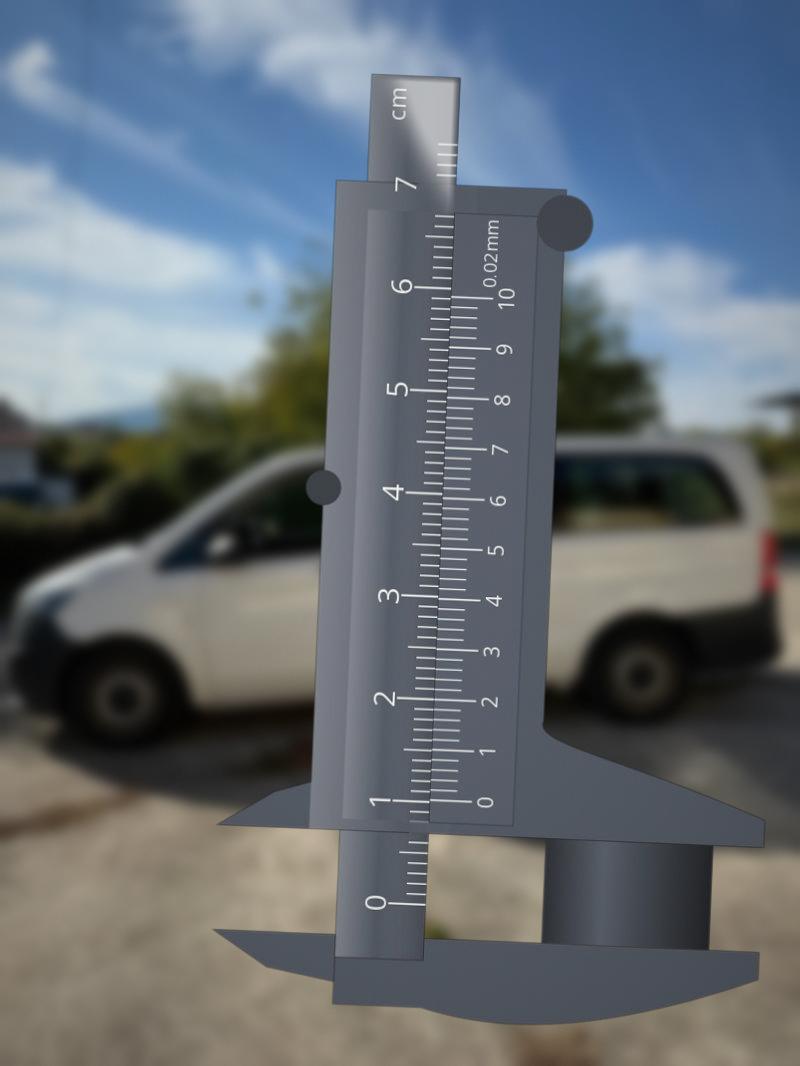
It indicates 10.2 mm
